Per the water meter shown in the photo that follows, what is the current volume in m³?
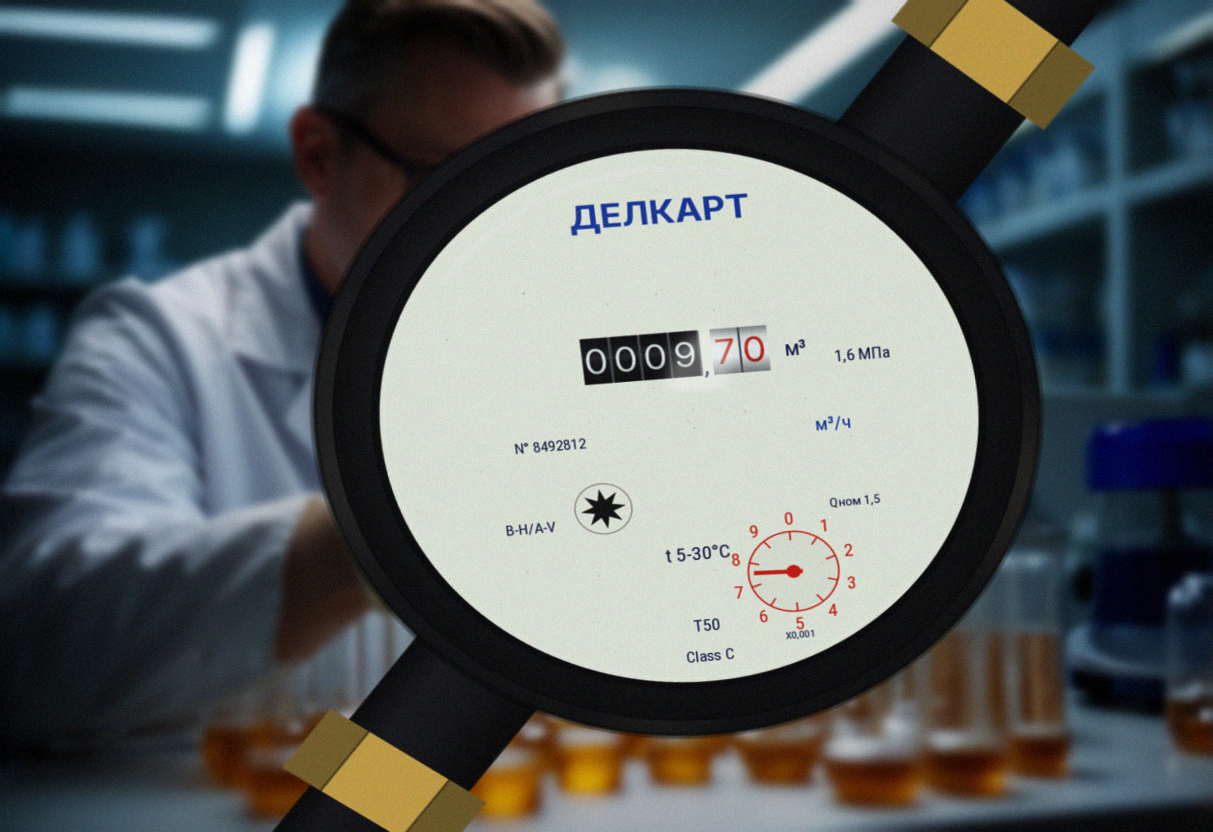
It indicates 9.707 m³
